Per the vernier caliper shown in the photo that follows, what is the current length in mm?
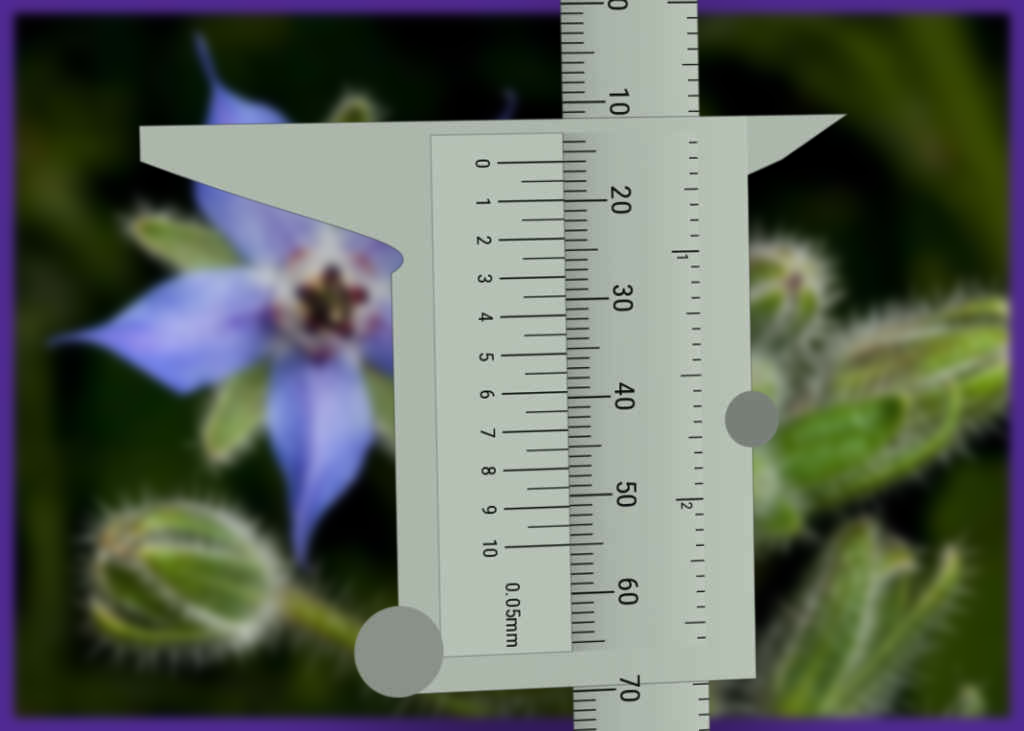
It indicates 16.0 mm
